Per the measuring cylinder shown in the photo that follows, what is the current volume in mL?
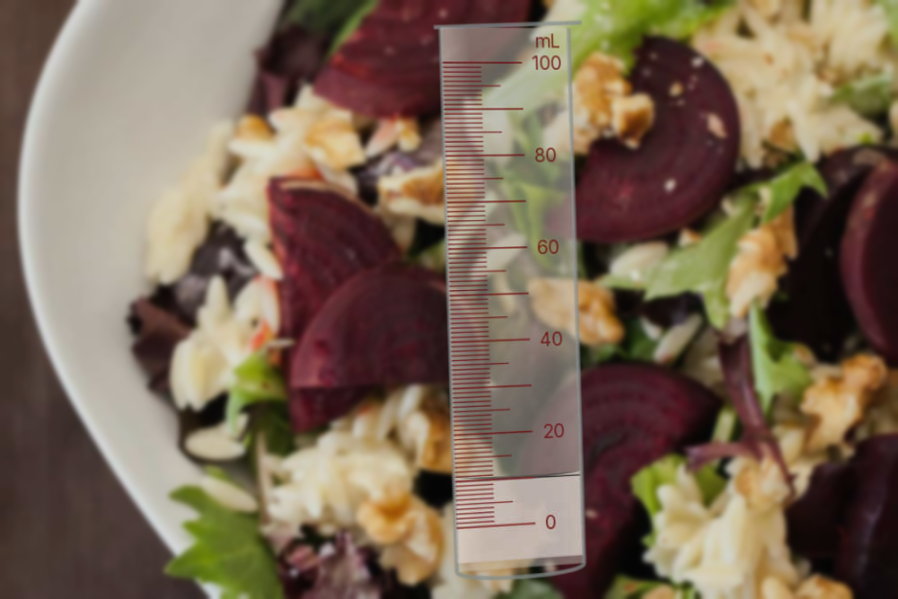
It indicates 10 mL
